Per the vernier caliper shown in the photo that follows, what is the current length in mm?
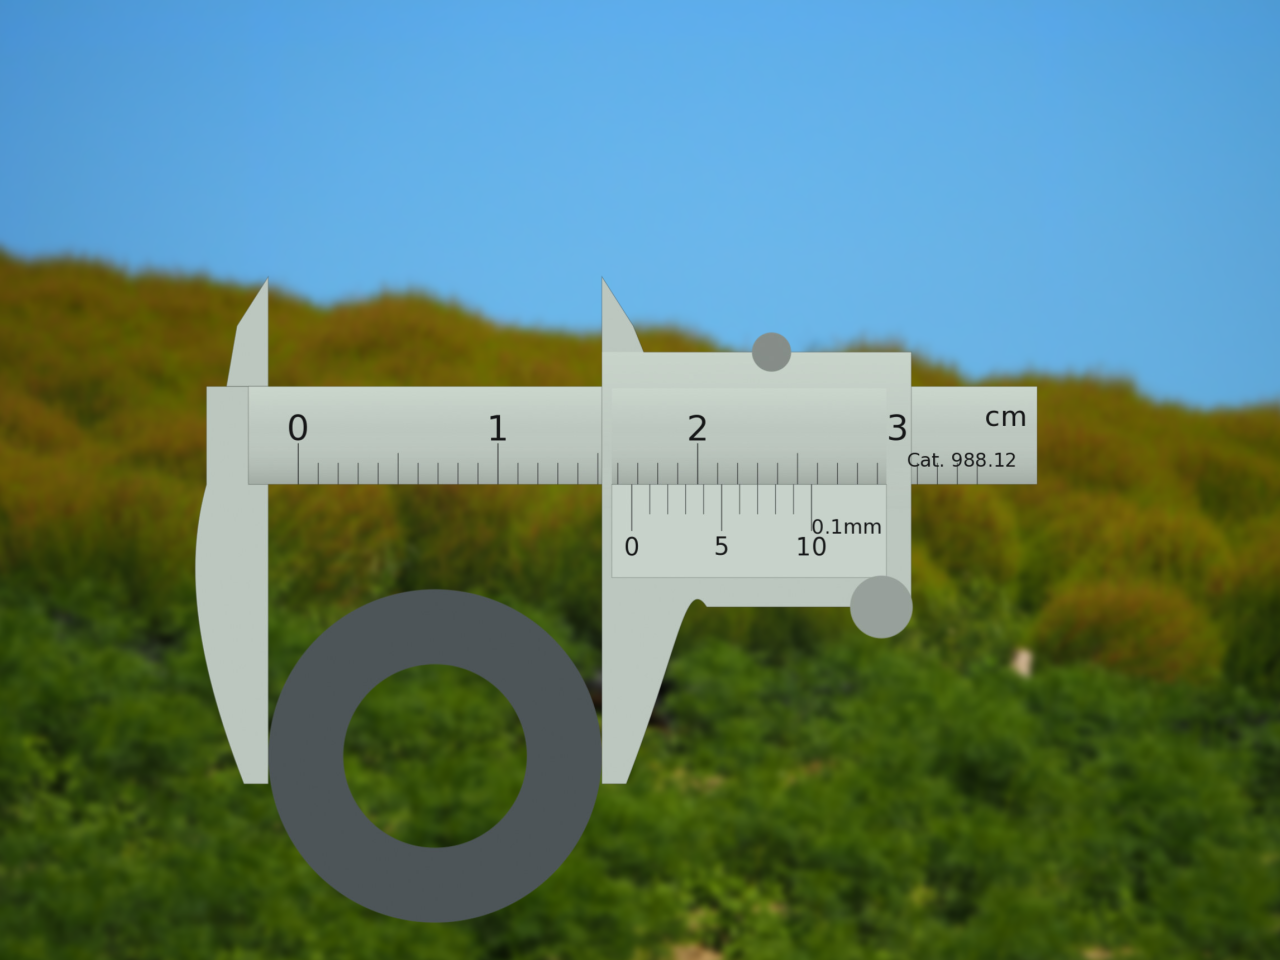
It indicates 16.7 mm
